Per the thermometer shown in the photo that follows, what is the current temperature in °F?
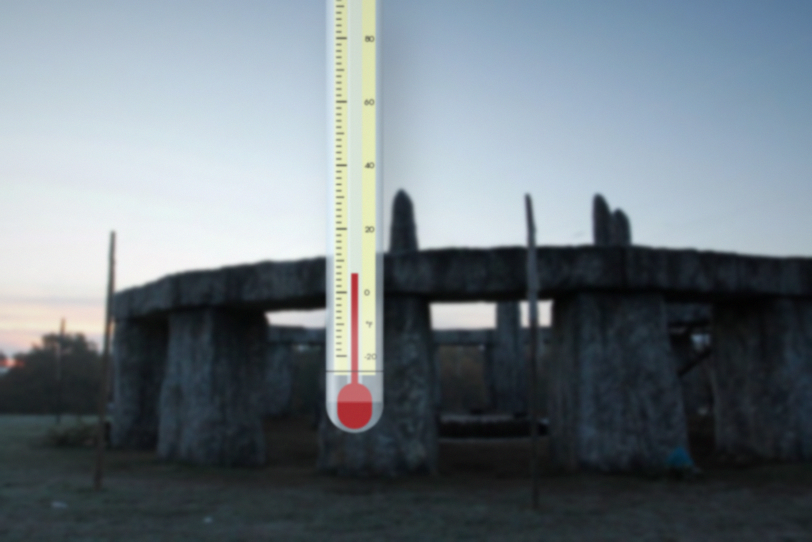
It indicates 6 °F
